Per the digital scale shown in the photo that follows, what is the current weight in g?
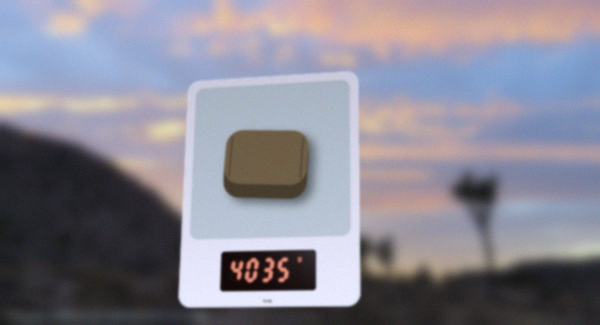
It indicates 4035 g
